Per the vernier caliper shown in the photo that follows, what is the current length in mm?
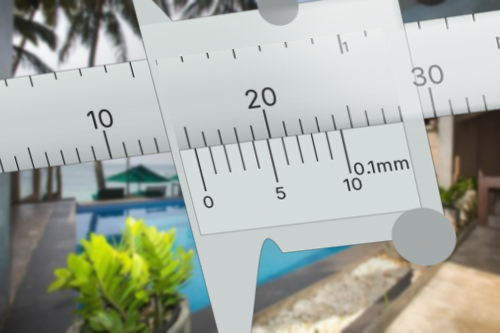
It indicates 15.3 mm
